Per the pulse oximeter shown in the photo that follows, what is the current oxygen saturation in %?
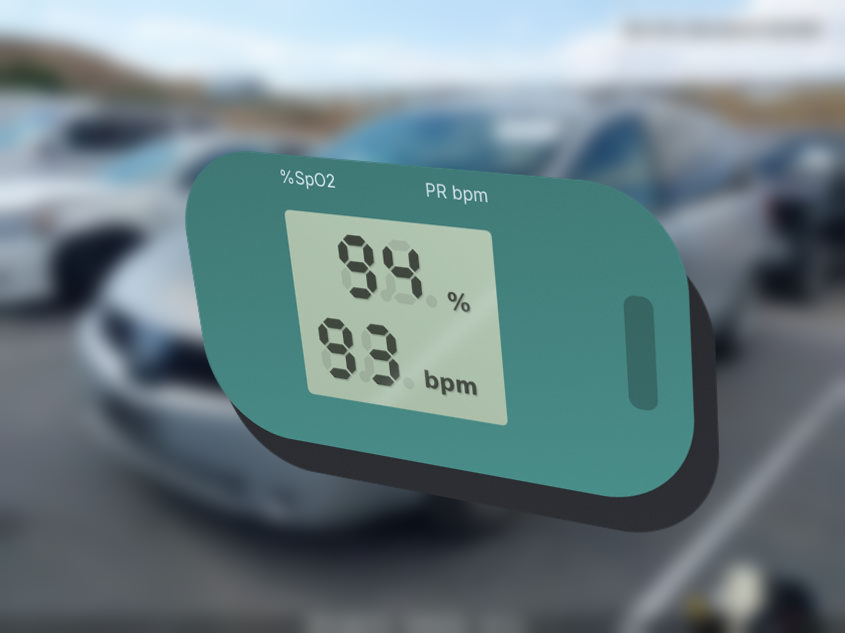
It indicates 94 %
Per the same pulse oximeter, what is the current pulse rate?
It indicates 93 bpm
